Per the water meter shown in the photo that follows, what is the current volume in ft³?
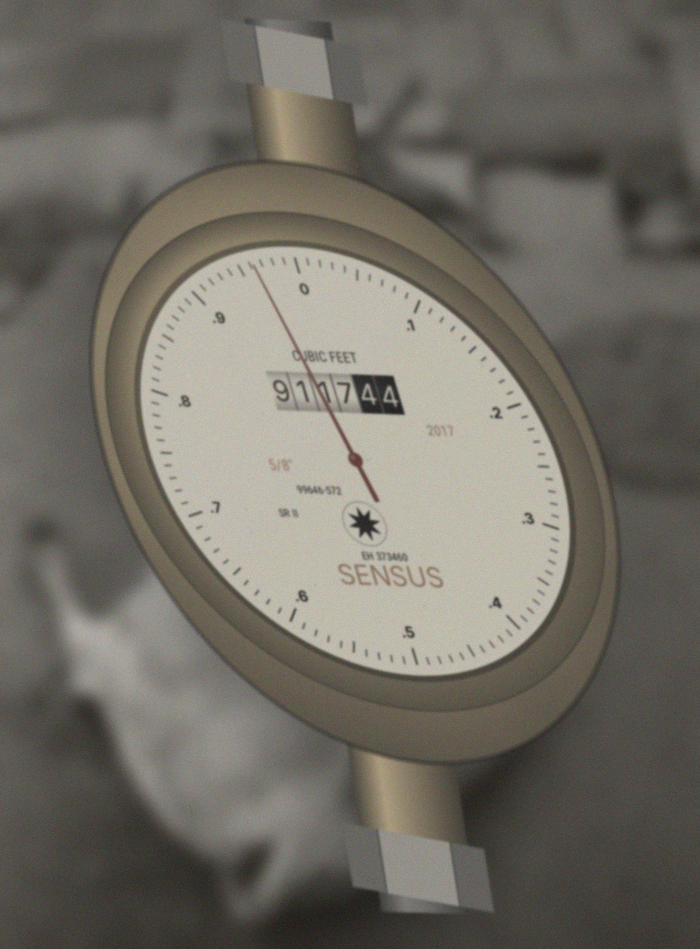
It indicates 911743.96 ft³
